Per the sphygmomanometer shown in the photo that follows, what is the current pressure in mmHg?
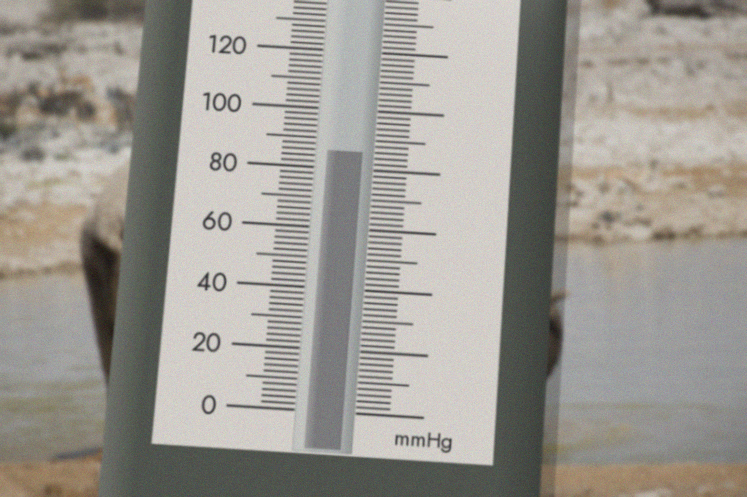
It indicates 86 mmHg
